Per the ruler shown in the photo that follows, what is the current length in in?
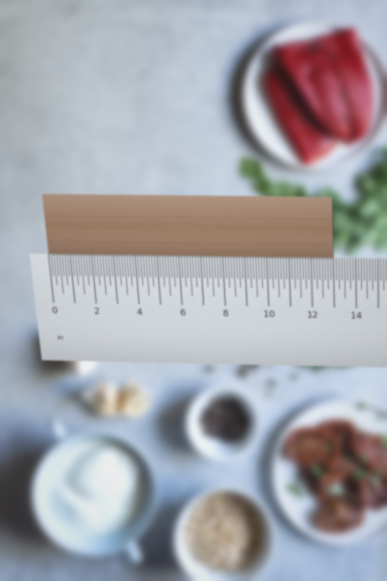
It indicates 13 in
